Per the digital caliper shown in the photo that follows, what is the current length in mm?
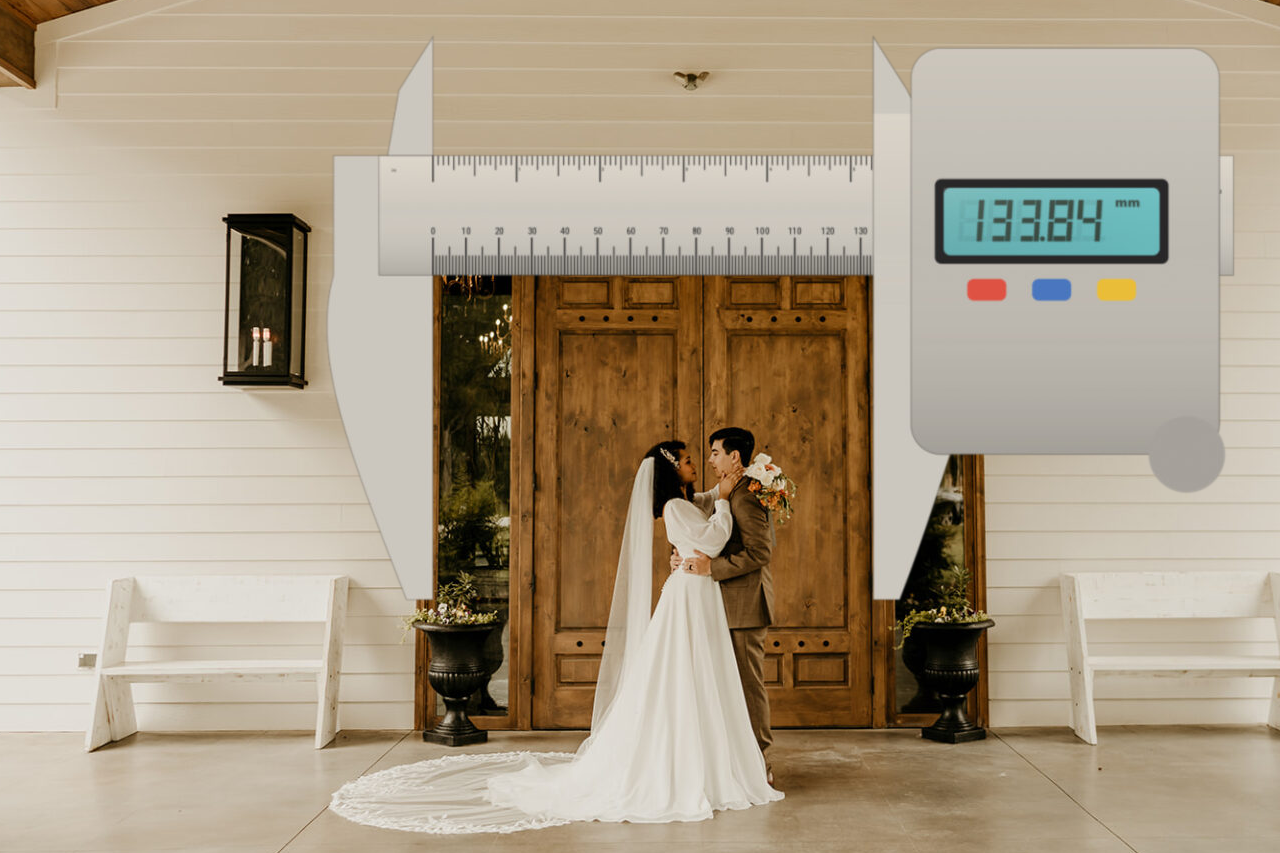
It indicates 133.84 mm
